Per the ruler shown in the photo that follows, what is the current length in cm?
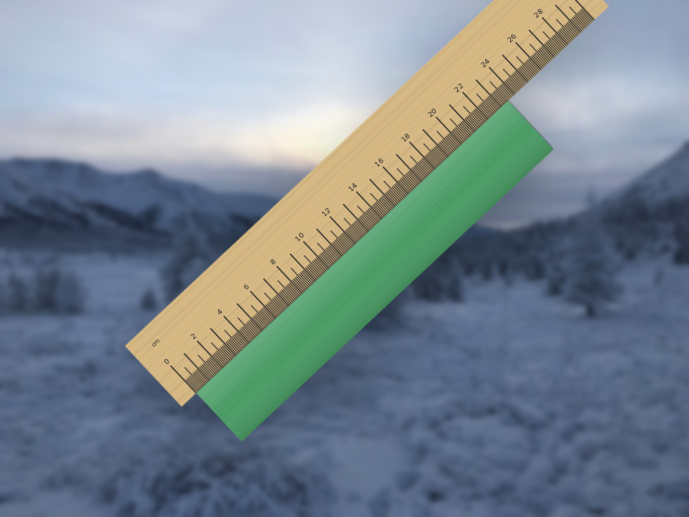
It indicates 23.5 cm
